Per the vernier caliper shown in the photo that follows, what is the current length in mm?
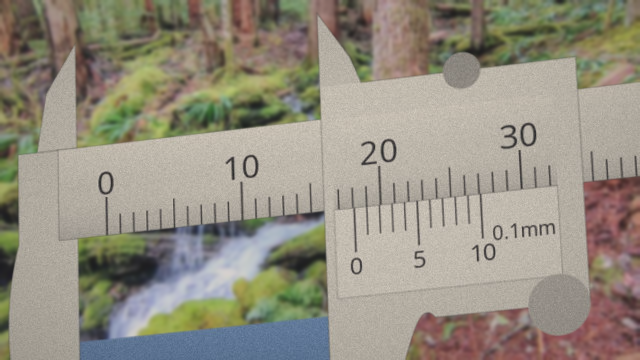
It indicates 18.1 mm
